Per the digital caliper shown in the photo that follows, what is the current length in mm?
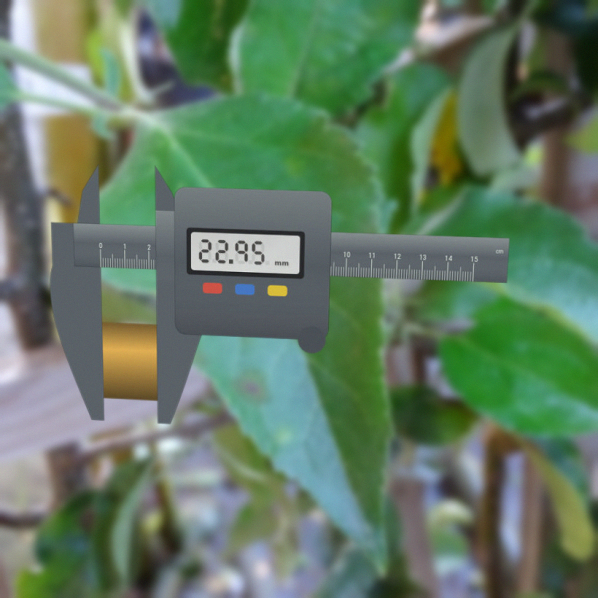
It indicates 22.95 mm
